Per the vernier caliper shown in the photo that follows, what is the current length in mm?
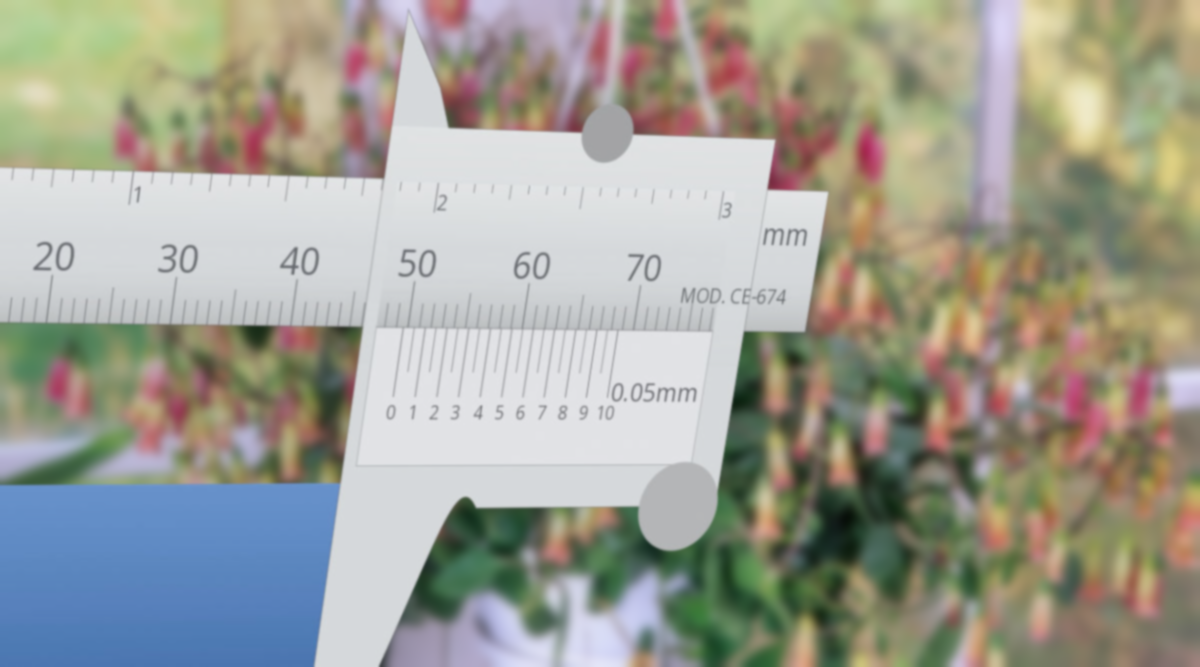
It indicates 49.6 mm
